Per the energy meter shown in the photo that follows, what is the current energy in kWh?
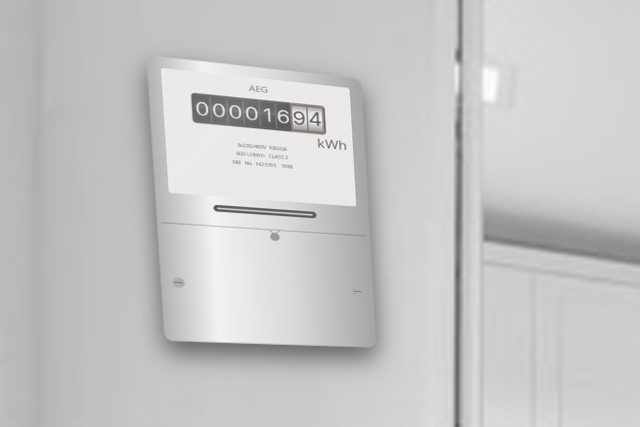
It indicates 16.94 kWh
